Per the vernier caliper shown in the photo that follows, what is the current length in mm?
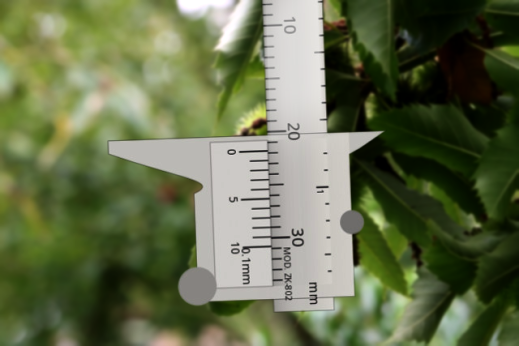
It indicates 21.8 mm
